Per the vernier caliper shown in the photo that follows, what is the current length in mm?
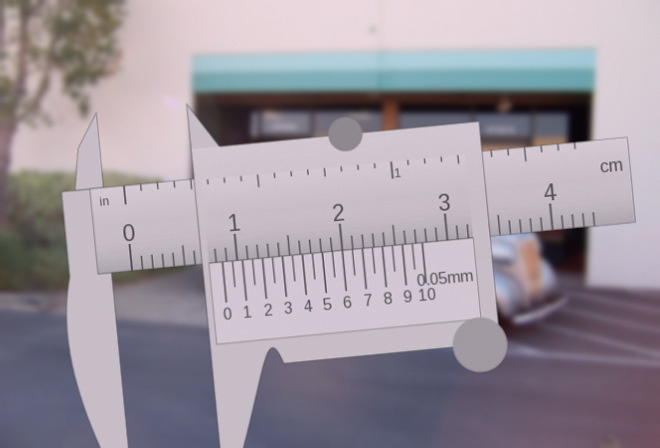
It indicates 8.6 mm
